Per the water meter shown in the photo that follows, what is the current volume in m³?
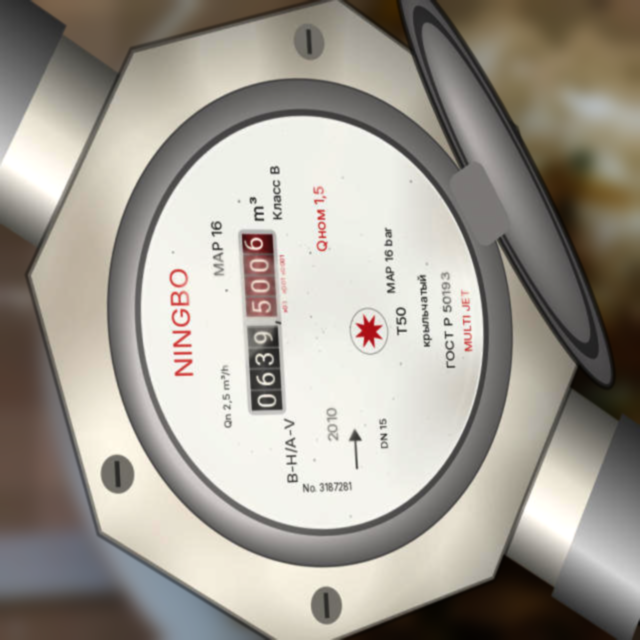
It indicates 639.5006 m³
